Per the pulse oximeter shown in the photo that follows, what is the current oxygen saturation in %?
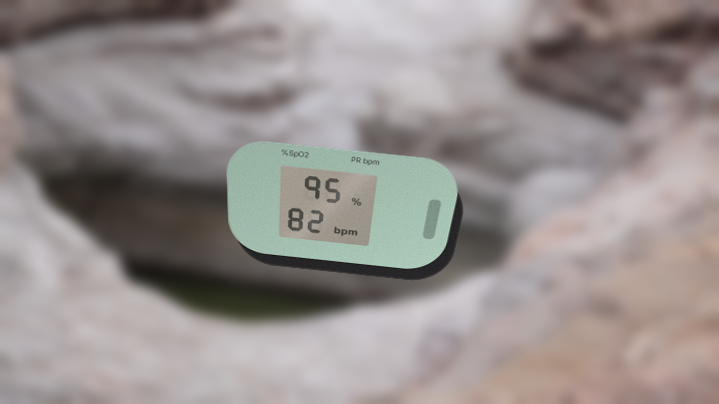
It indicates 95 %
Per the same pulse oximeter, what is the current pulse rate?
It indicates 82 bpm
